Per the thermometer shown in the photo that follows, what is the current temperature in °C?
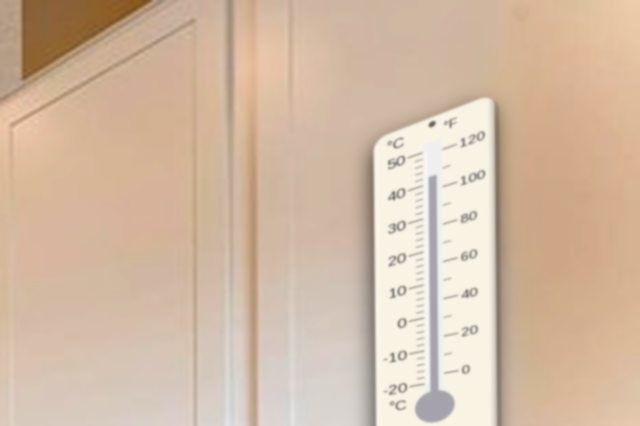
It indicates 42 °C
